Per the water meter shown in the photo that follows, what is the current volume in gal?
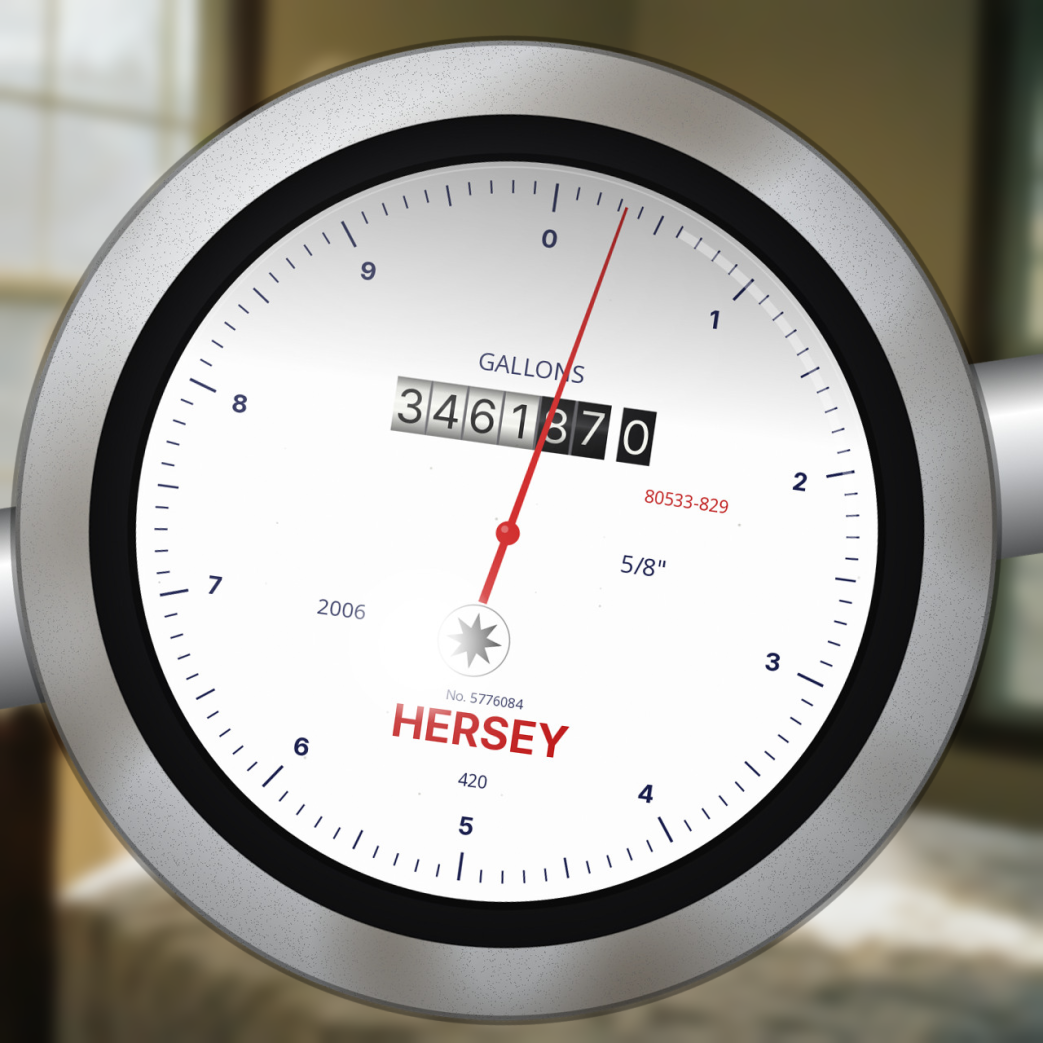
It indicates 3461870.3 gal
